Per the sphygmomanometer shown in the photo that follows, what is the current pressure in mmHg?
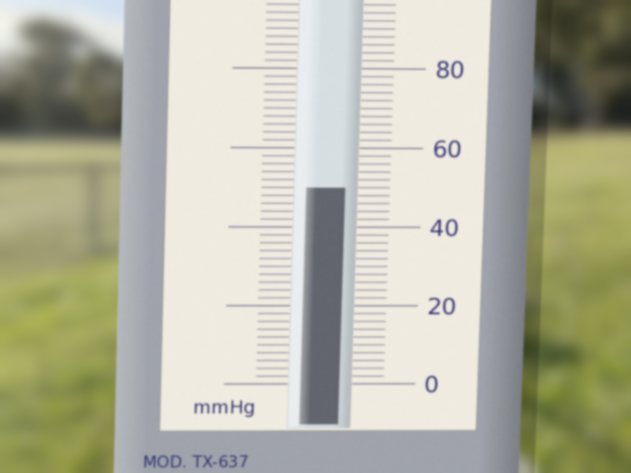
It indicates 50 mmHg
